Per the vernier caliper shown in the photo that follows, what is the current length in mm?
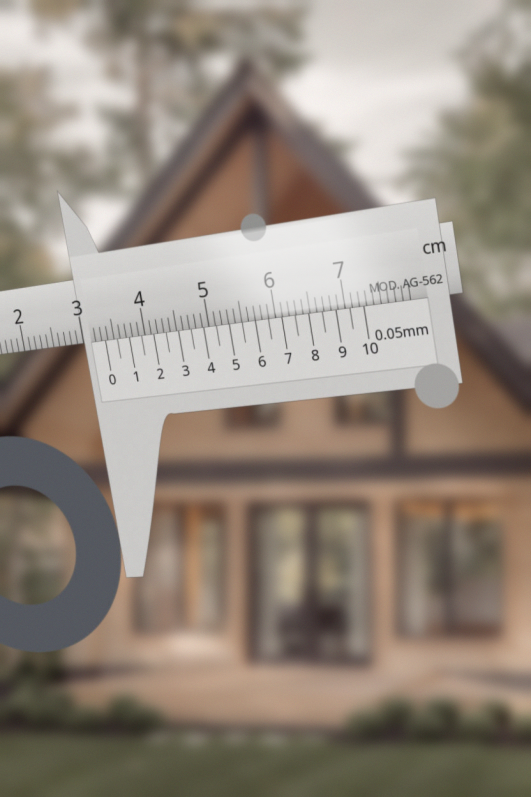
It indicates 33.6 mm
